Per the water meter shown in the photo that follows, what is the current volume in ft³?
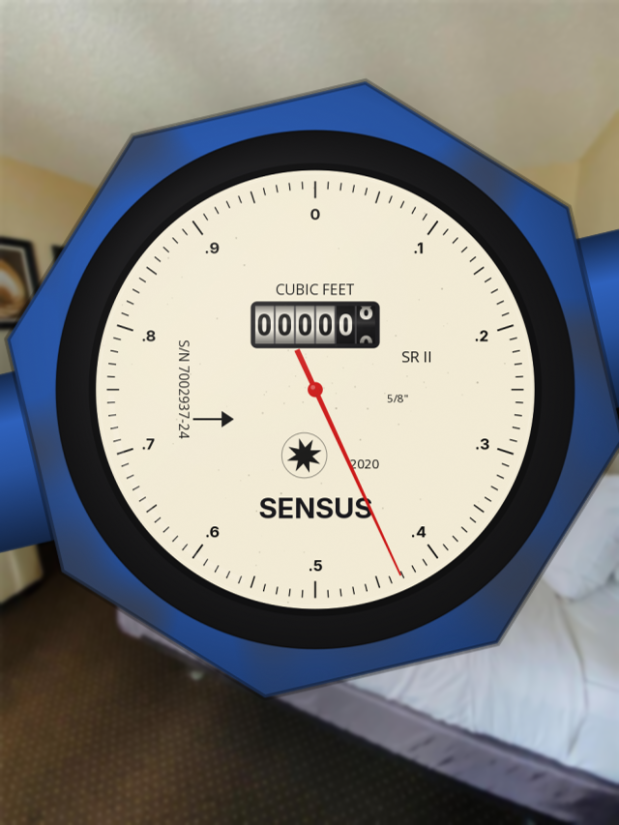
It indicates 8.43 ft³
